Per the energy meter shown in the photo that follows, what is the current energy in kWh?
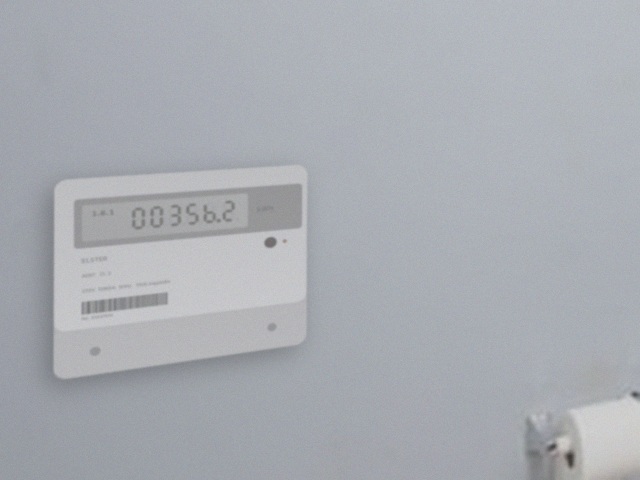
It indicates 356.2 kWh
